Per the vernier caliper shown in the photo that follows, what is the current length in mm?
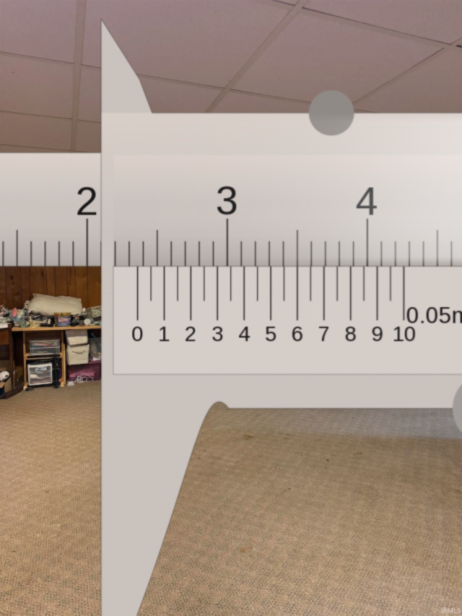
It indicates 23.6 mm
